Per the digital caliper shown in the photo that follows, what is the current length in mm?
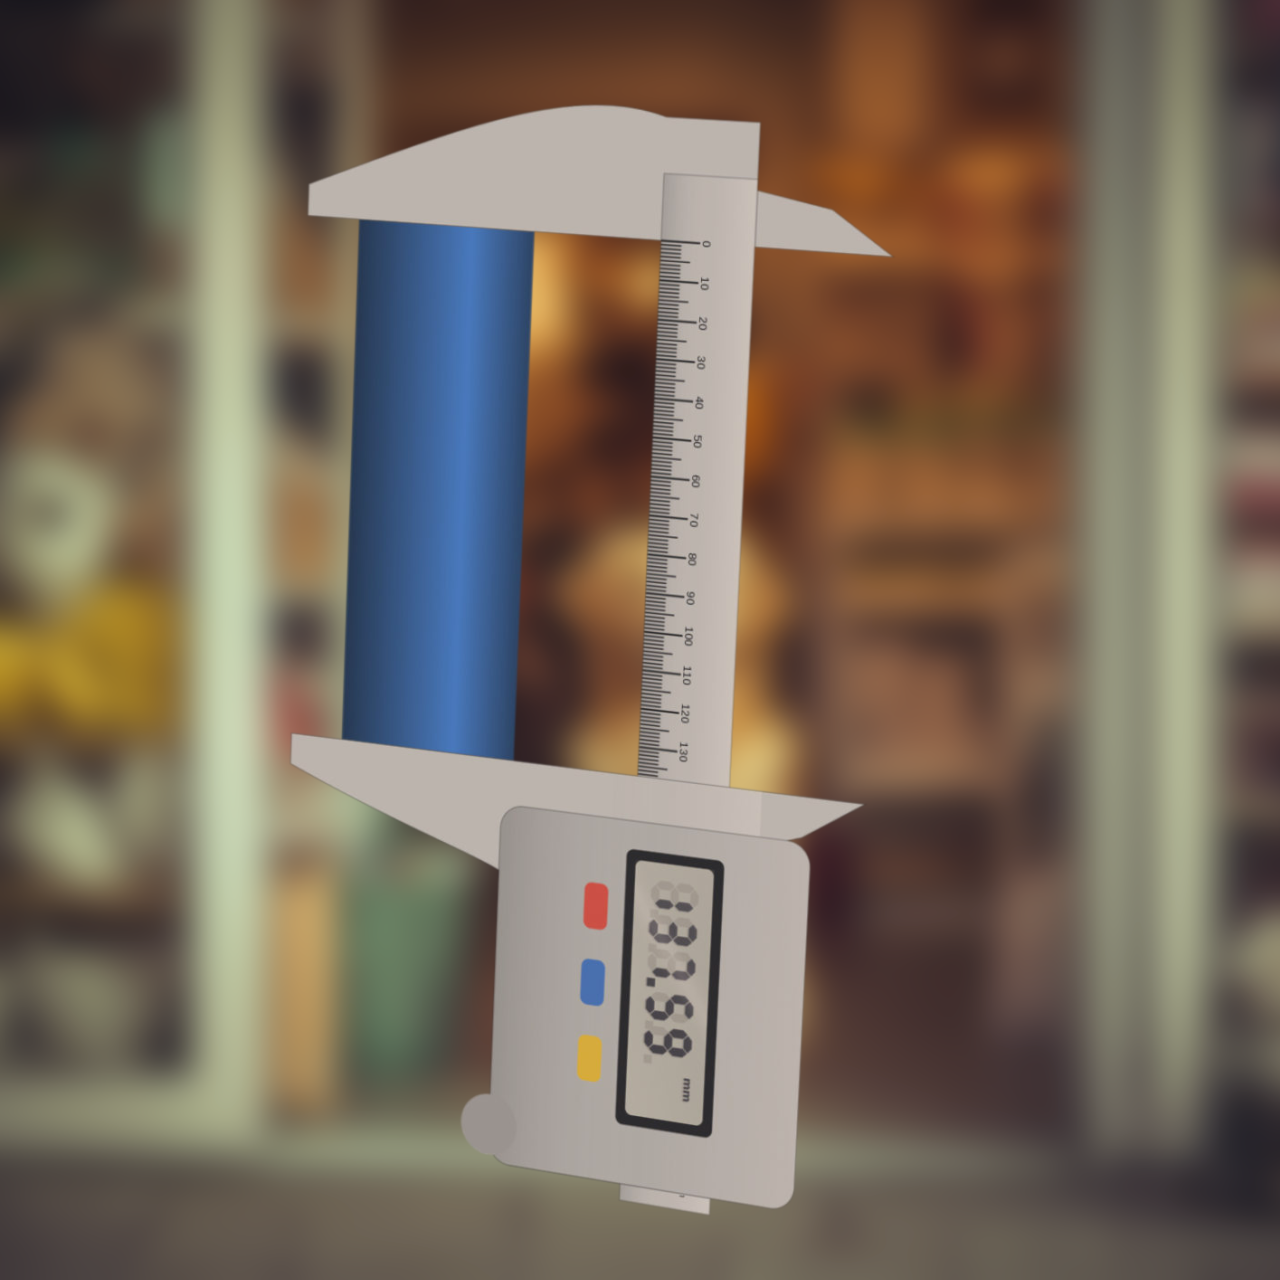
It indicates 137.59 mm
